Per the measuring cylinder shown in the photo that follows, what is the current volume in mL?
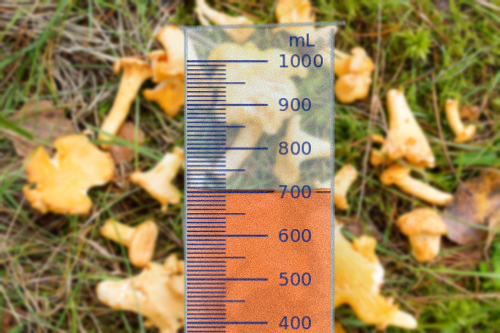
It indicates 700 mL
